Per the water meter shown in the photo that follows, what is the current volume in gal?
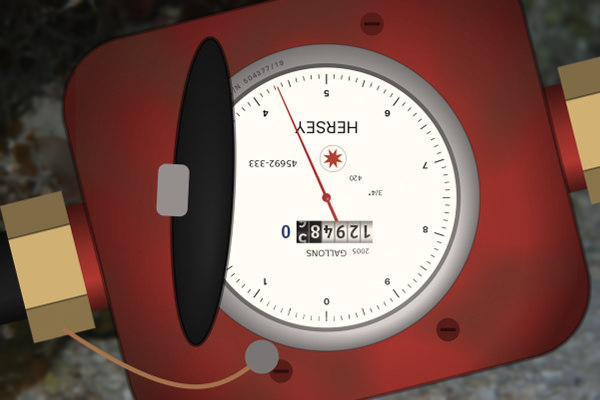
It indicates 1294854.3 gal
